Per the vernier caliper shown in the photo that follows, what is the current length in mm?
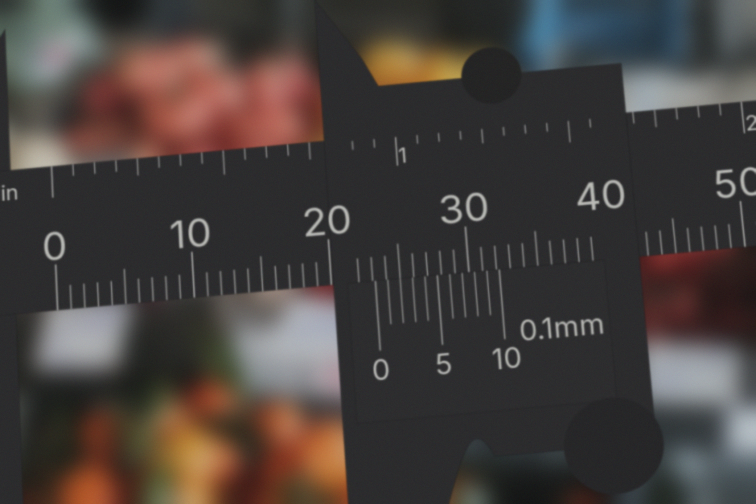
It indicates 23.2 mm
